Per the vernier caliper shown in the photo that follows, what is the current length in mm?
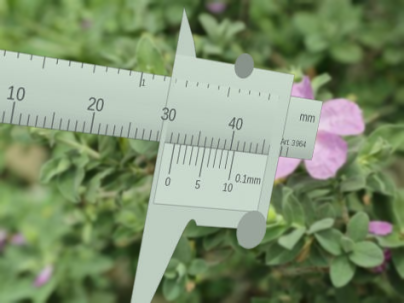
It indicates 31.6 mm
